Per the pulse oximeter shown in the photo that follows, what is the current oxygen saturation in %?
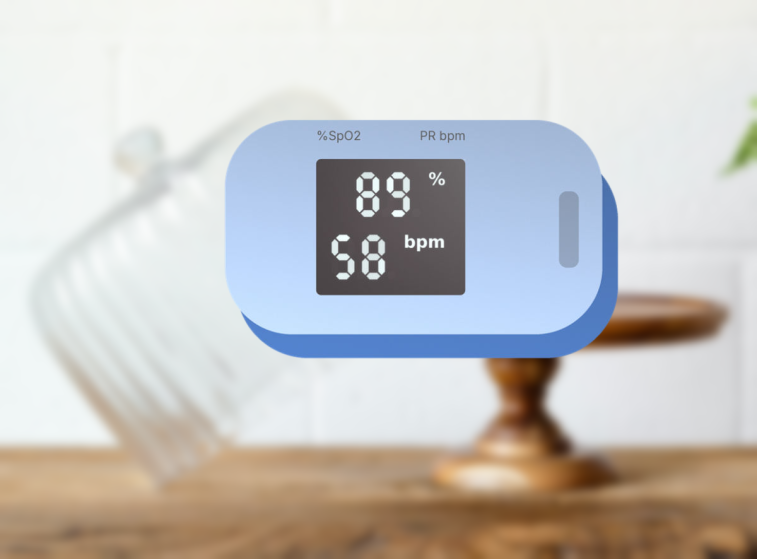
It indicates 89 %
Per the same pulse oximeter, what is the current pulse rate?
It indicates 58 bpm
